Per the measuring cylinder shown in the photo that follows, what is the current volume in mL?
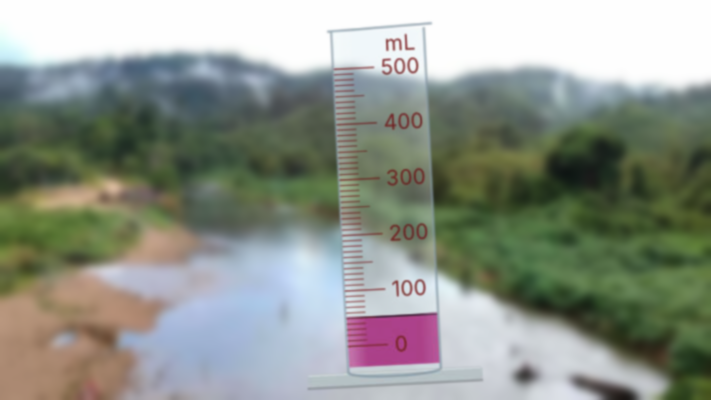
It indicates 50 mL
